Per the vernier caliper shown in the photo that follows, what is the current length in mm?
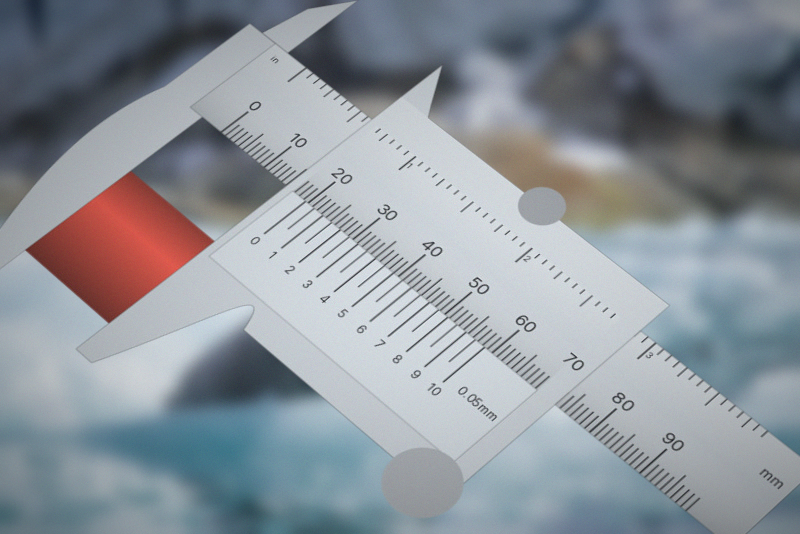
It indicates 19.5 mm
